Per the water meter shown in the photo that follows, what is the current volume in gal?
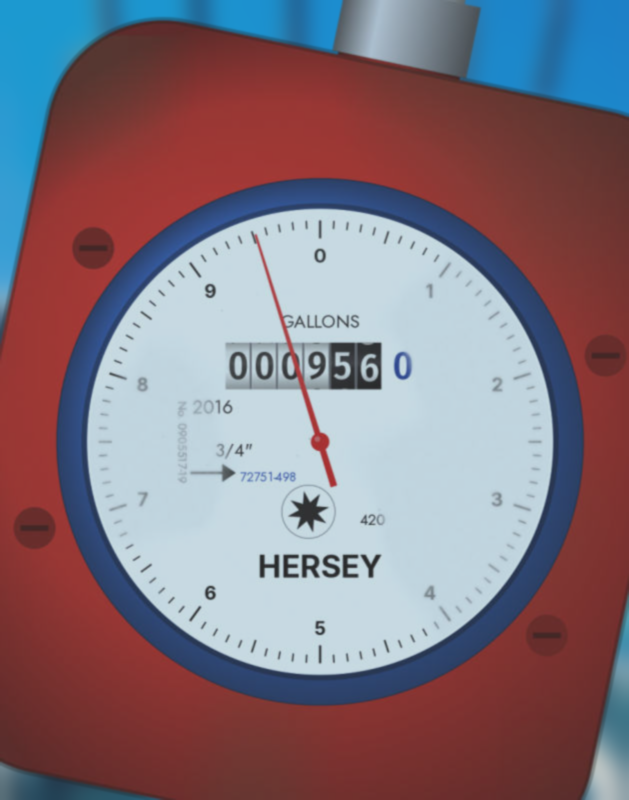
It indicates 9559.5 gal
